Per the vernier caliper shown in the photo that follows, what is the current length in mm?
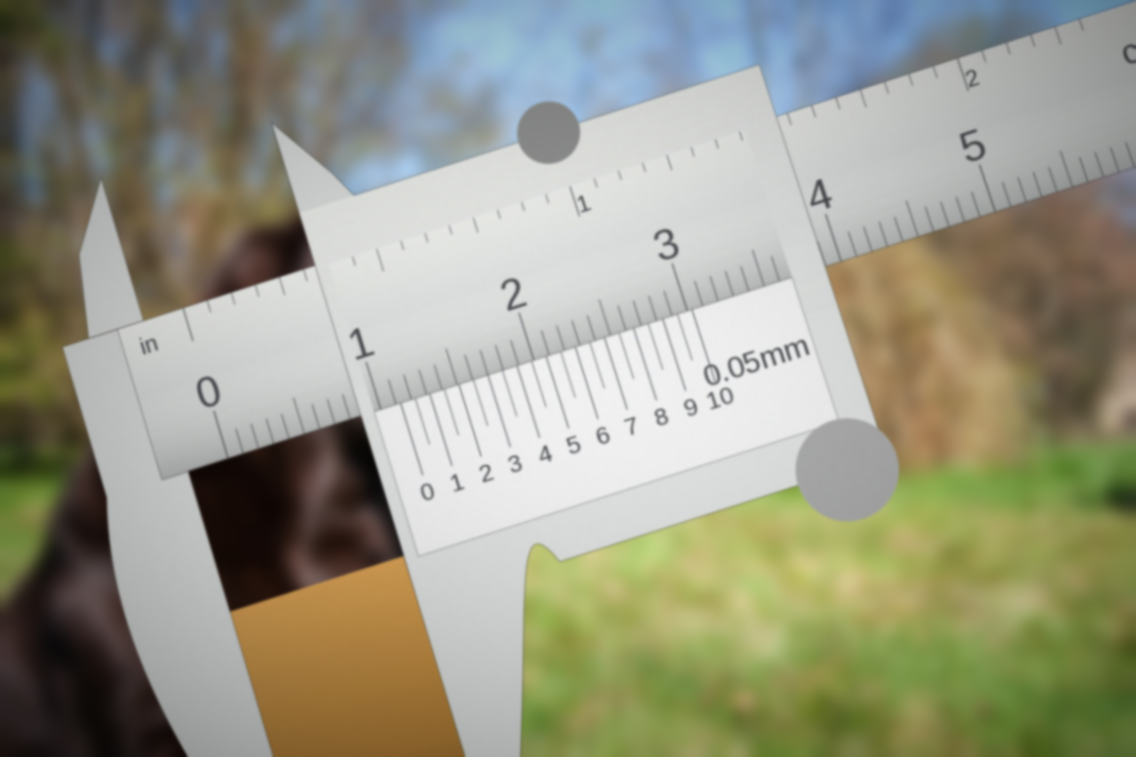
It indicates 11.3 mm
